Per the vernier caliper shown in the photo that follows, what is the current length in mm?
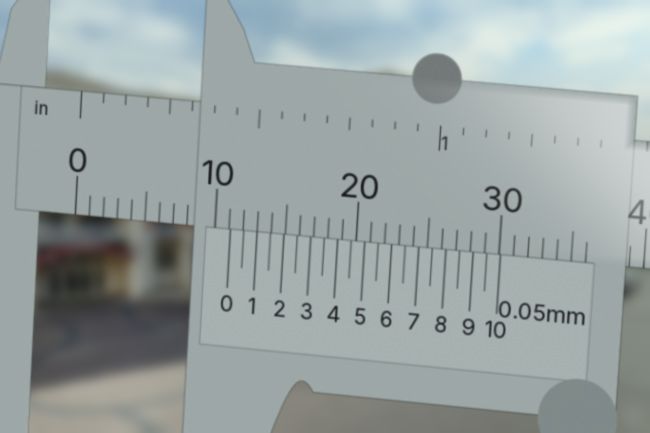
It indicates 11.1 mm
